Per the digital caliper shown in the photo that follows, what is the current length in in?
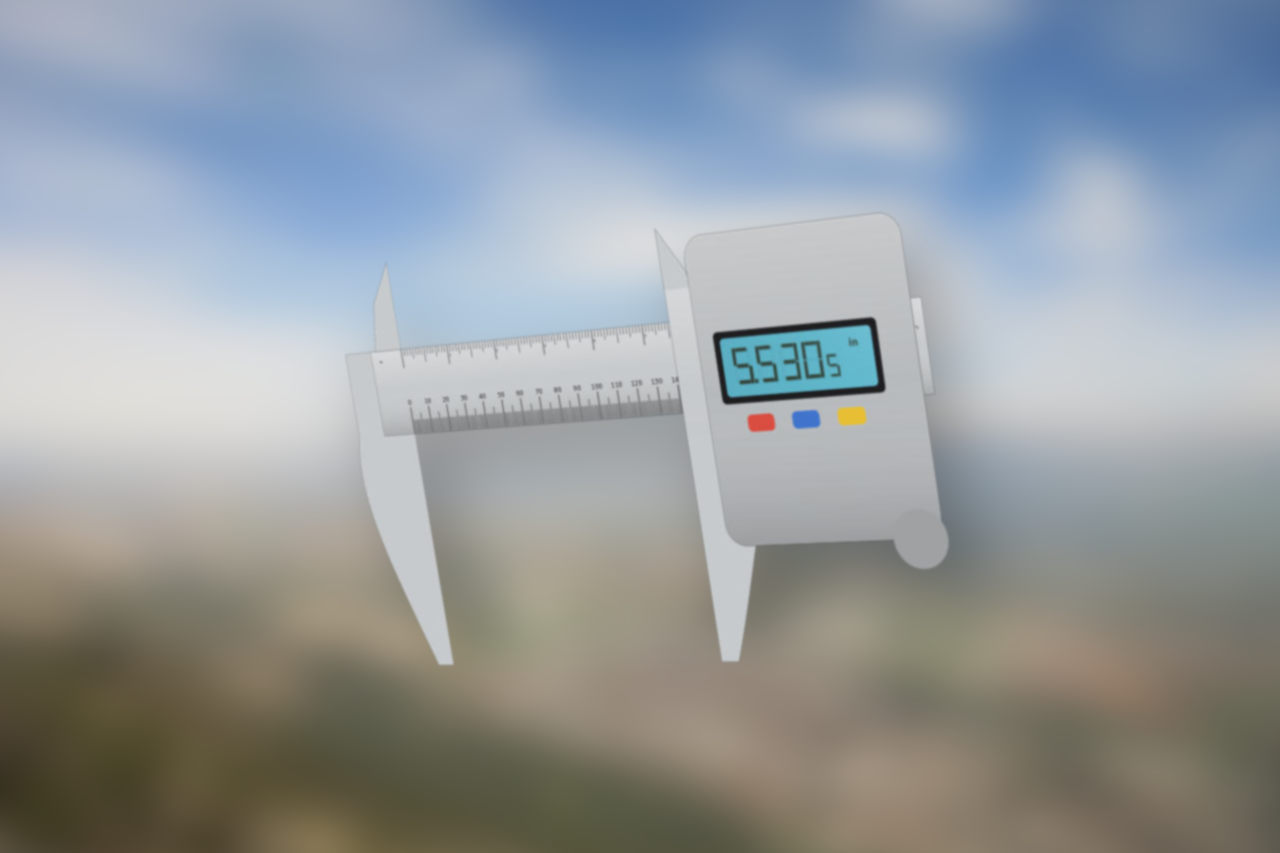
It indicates 5.5305 in
